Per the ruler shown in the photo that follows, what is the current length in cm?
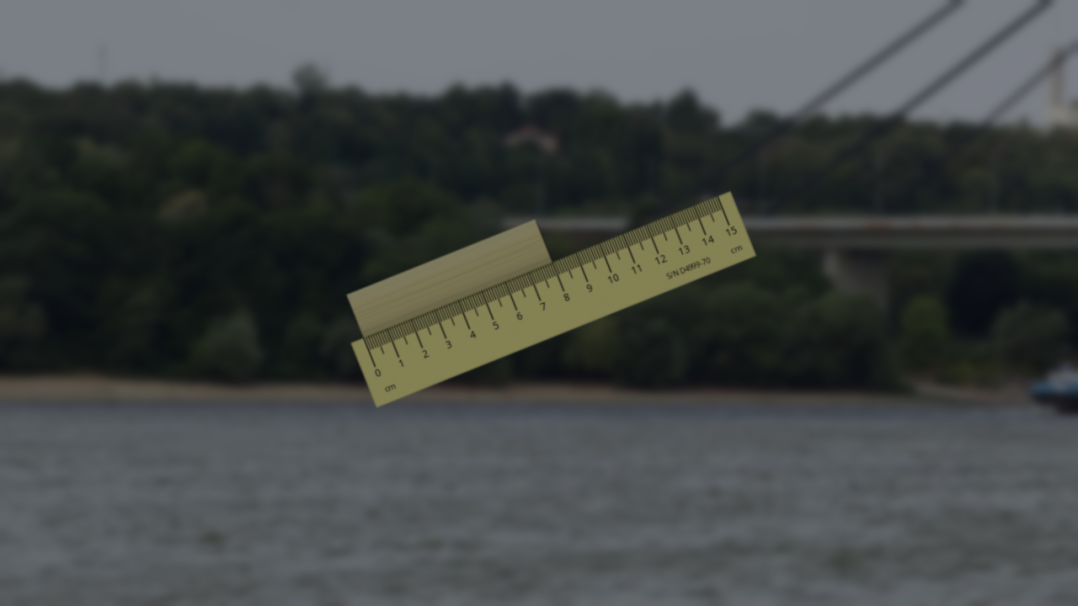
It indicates 8 cm
